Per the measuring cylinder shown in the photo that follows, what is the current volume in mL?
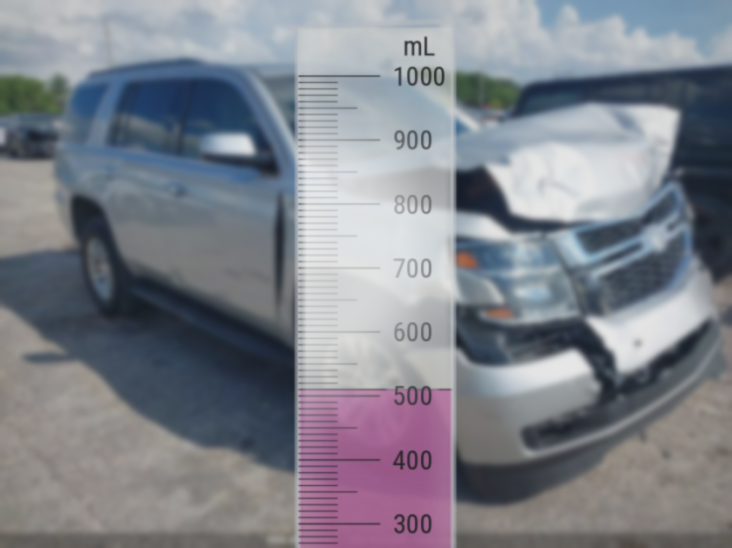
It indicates 510 mL
